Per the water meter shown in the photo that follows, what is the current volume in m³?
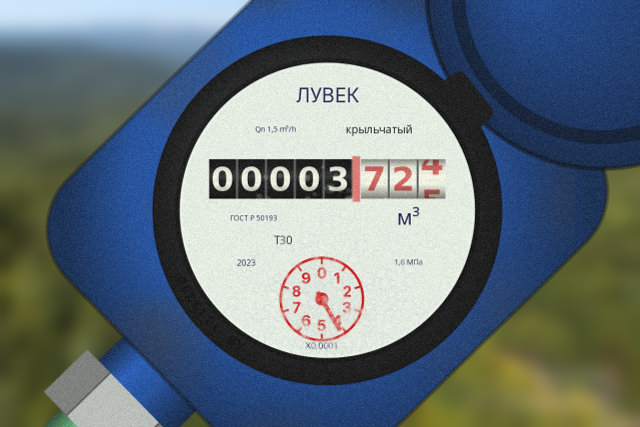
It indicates 3.7244 m³
